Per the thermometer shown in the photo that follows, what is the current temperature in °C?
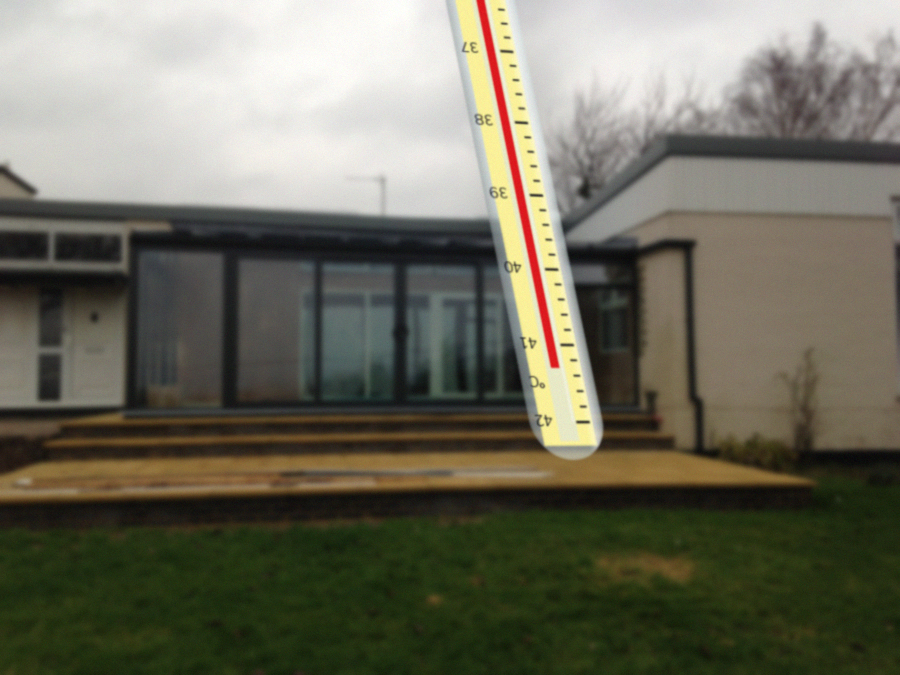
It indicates 41.3 °C
